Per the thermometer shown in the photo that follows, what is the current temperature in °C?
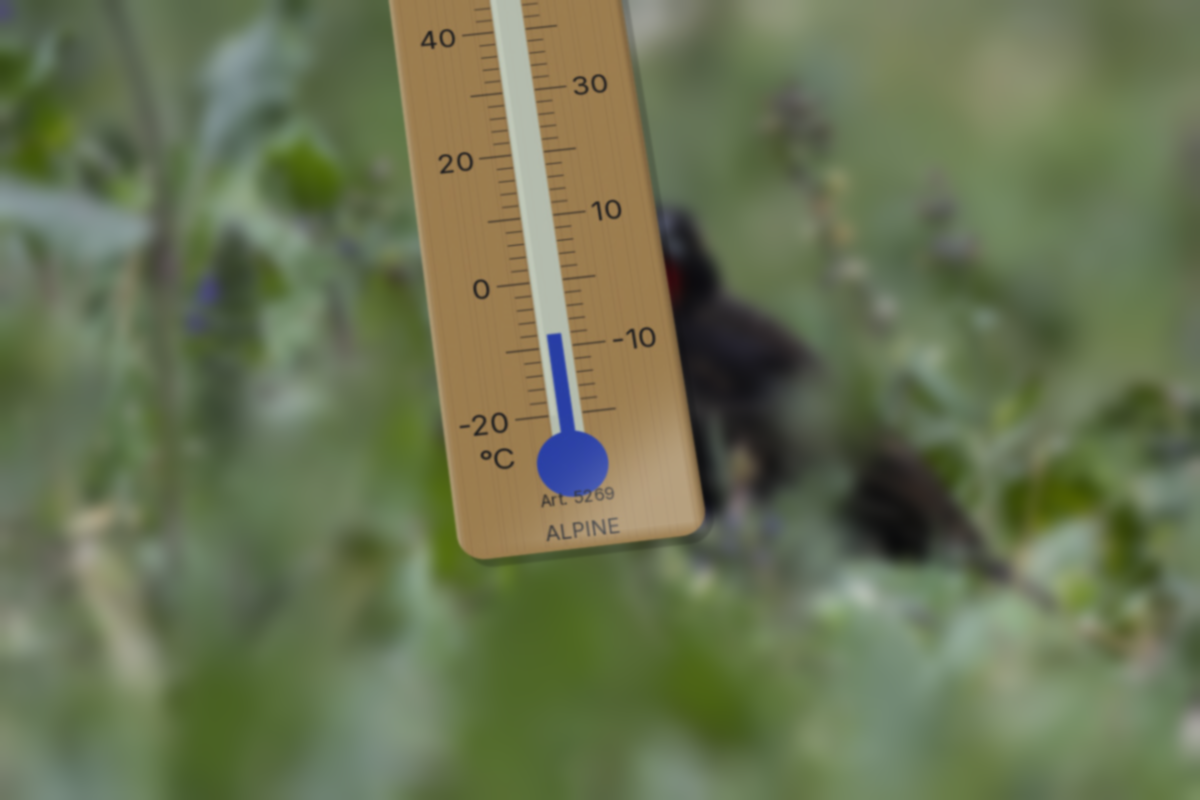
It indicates -8 °C
